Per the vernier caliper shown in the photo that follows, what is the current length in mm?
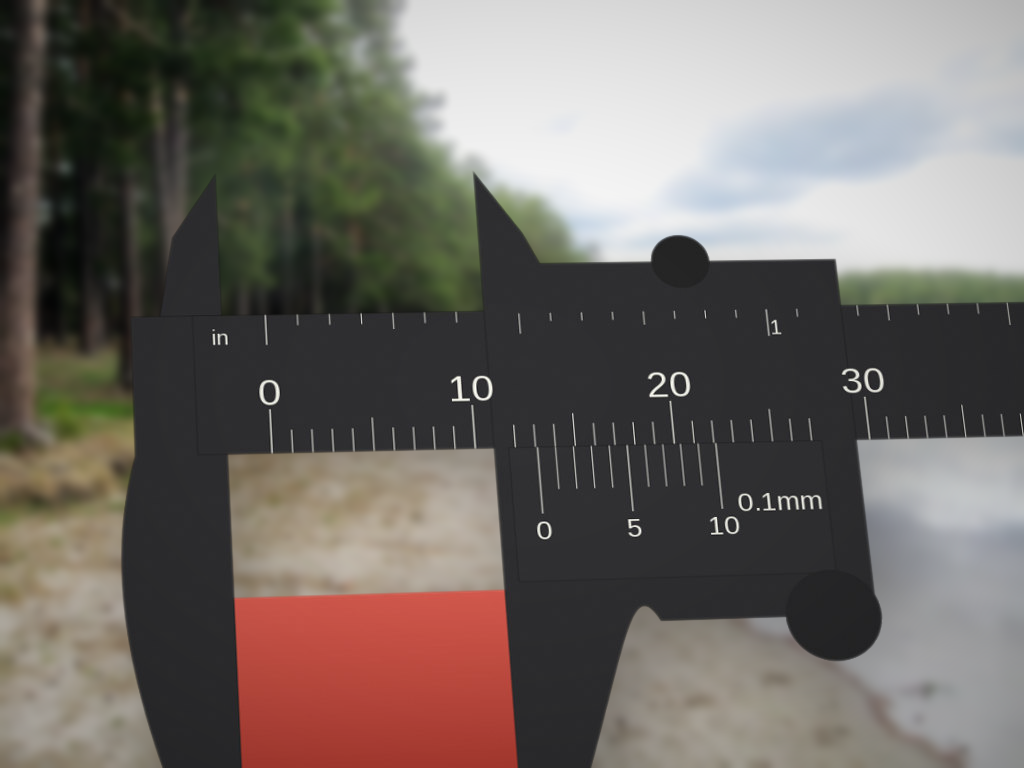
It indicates 13.1 mm
